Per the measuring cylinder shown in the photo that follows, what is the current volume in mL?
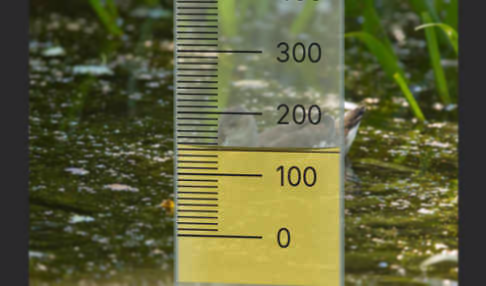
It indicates 140 mL
